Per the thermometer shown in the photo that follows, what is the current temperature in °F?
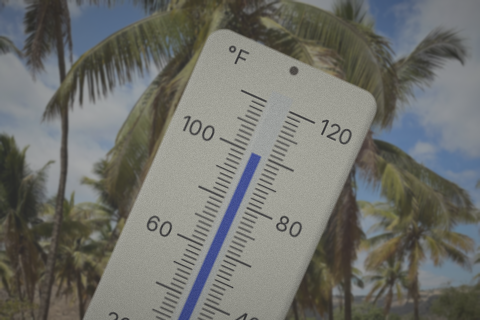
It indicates 100 °F
